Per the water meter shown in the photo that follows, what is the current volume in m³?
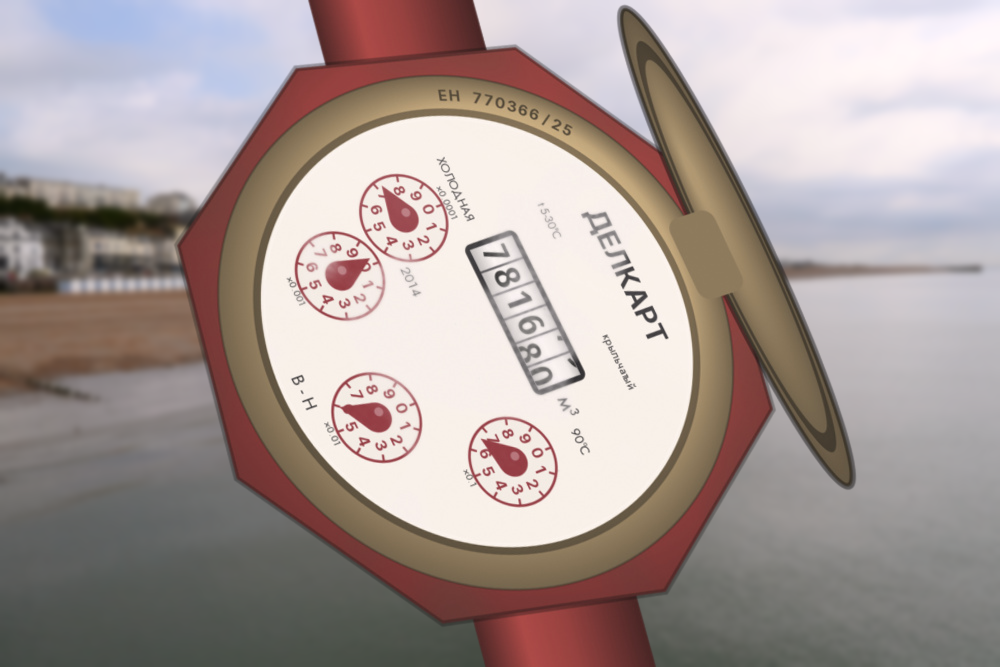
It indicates 781679.6597 m³
